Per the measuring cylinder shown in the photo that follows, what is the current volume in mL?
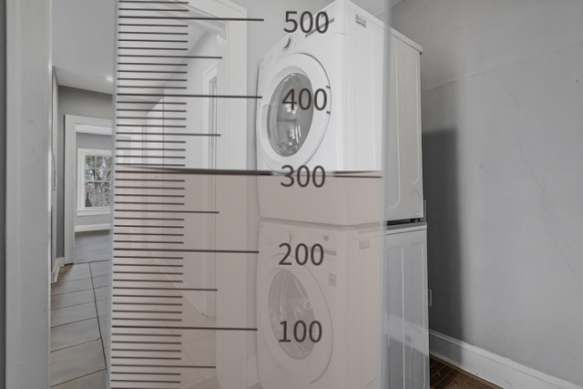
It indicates 300 mL
